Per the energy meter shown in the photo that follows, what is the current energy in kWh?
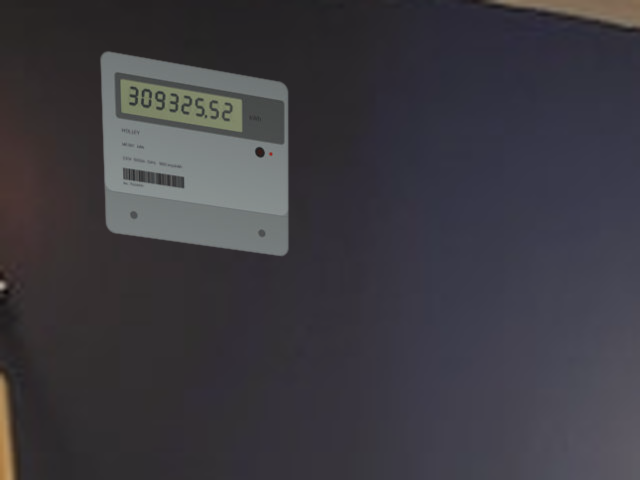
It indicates 309325.52 kWh
